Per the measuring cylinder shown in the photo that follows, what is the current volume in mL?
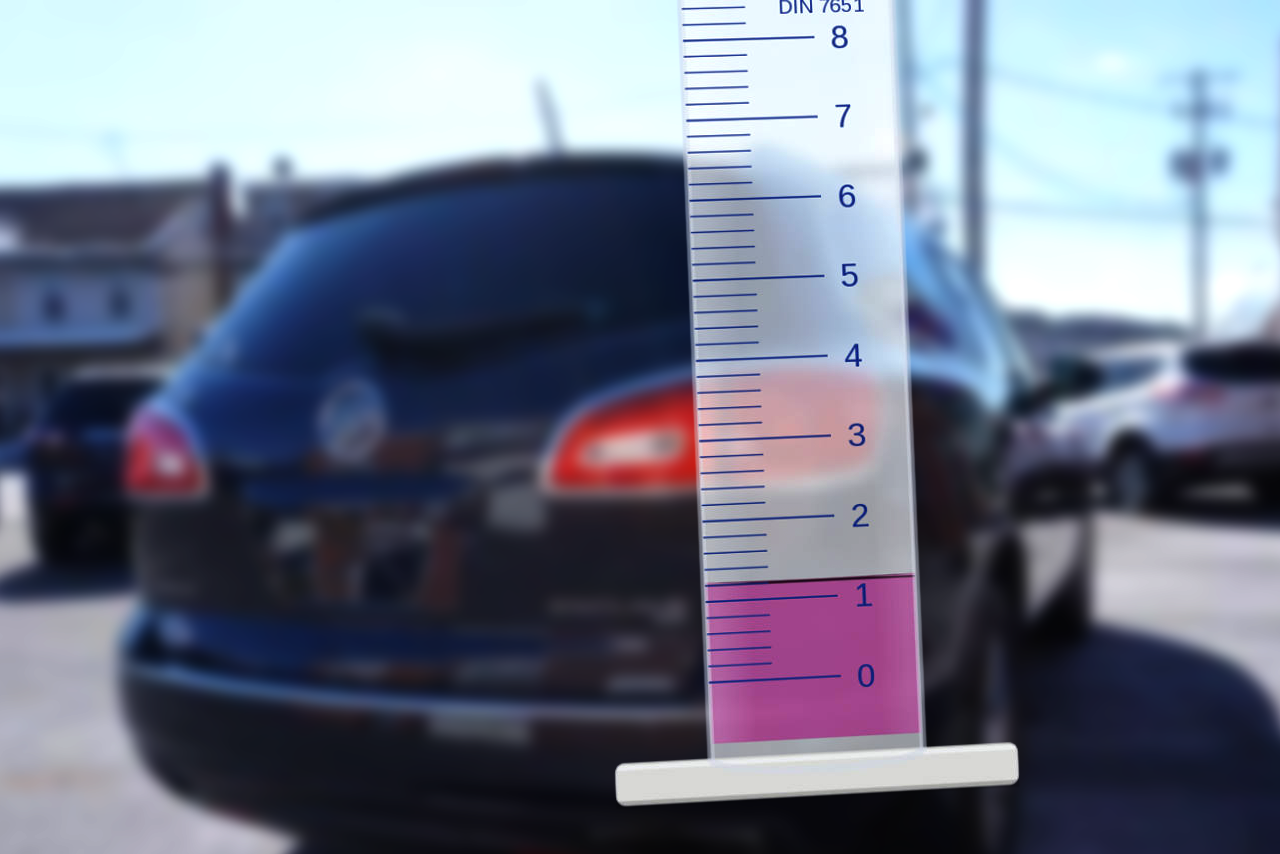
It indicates 1.2 mL
